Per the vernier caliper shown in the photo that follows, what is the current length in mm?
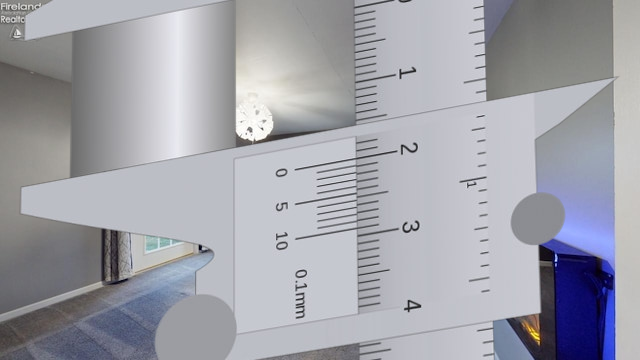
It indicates 20.0 mm
